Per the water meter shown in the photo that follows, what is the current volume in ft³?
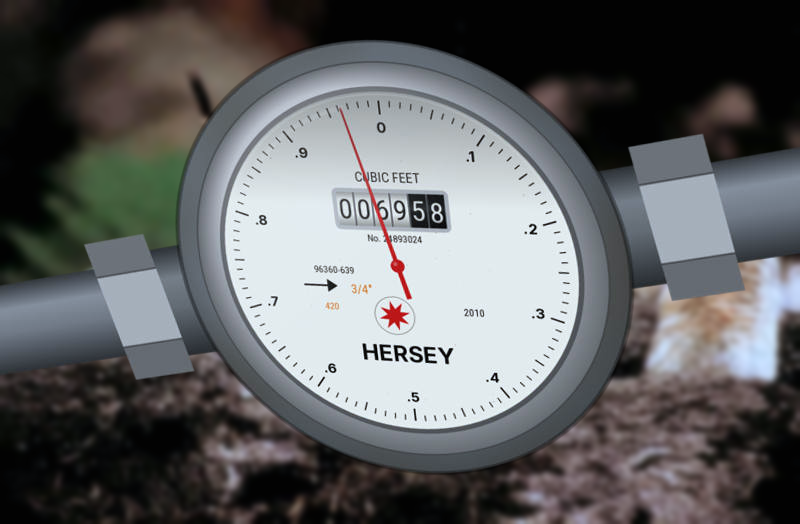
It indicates 6957.96 ft³
